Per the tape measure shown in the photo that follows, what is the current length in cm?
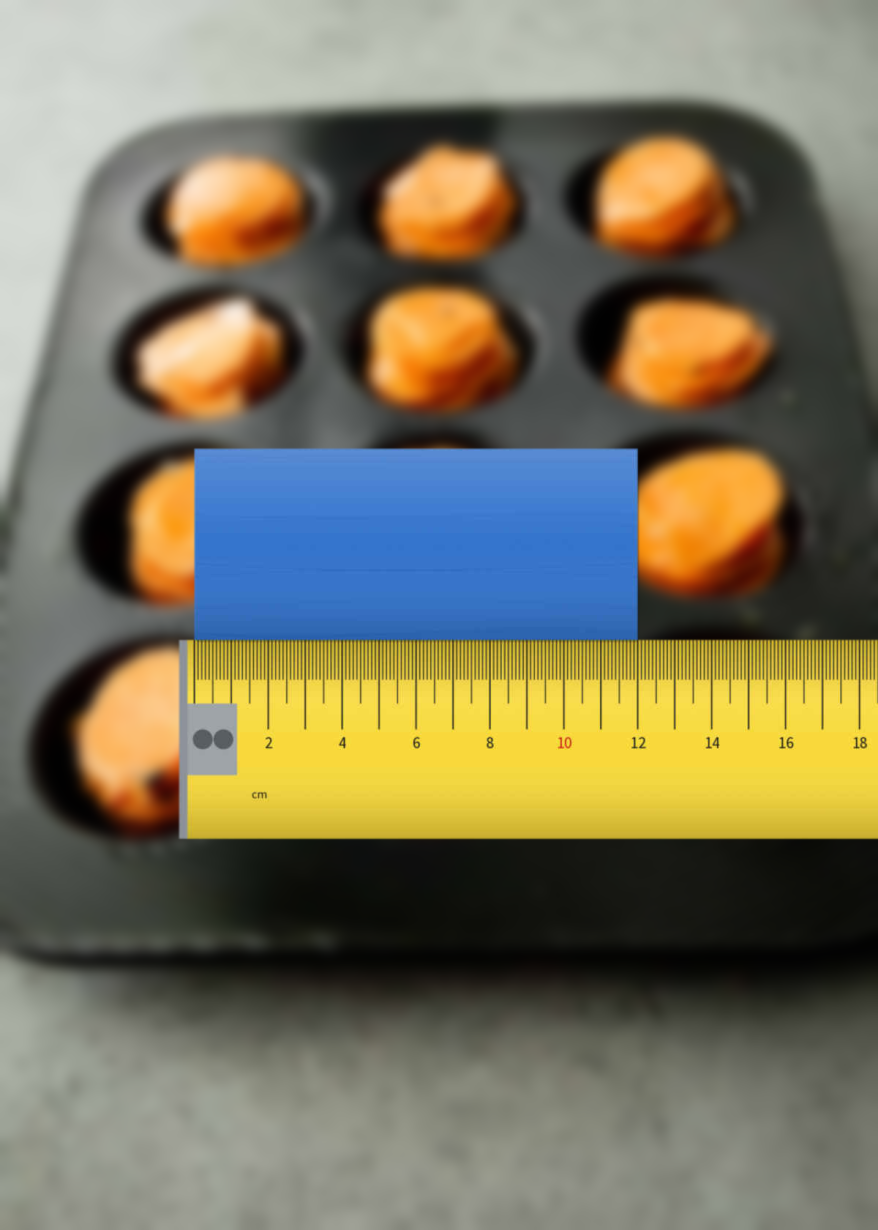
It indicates 12 cm
